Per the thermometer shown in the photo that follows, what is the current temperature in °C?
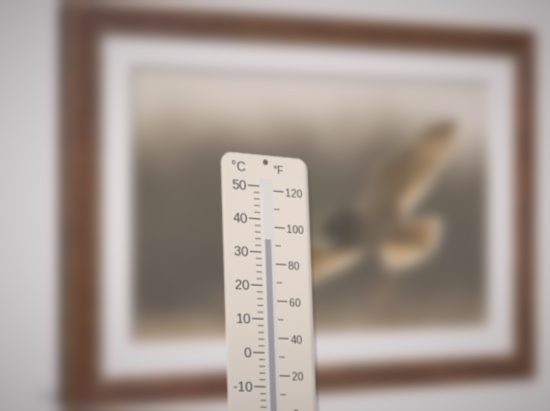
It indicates 34 °C
